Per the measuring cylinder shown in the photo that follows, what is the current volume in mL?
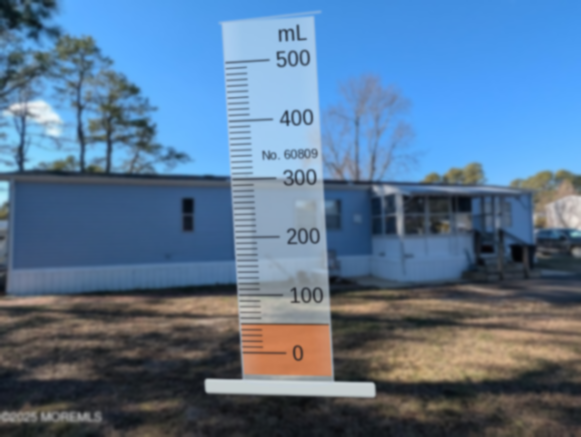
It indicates 50 mL
